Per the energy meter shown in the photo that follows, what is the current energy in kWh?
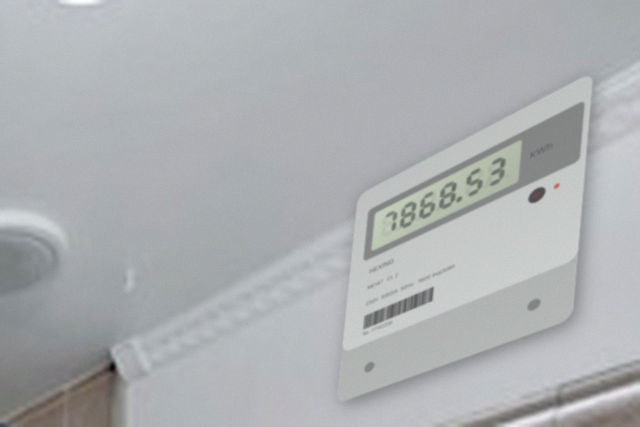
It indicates 7868.53 kWh
